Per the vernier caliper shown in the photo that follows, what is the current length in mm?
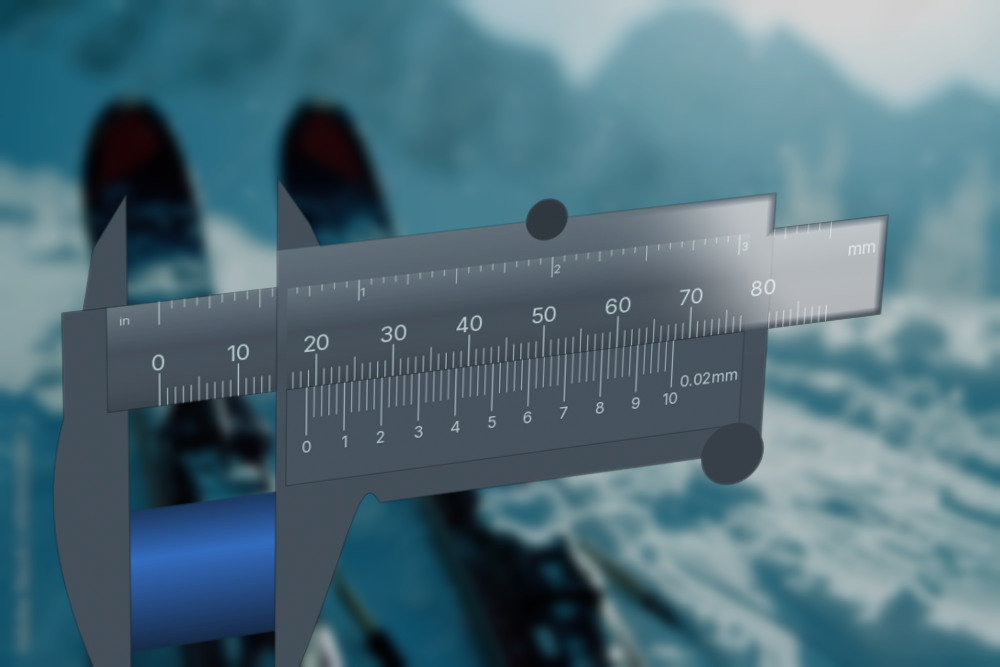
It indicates 18.8 mm
